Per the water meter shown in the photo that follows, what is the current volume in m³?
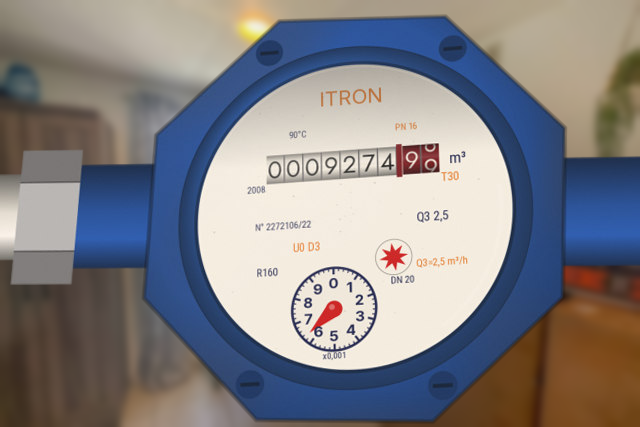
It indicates 9274.986 m³
